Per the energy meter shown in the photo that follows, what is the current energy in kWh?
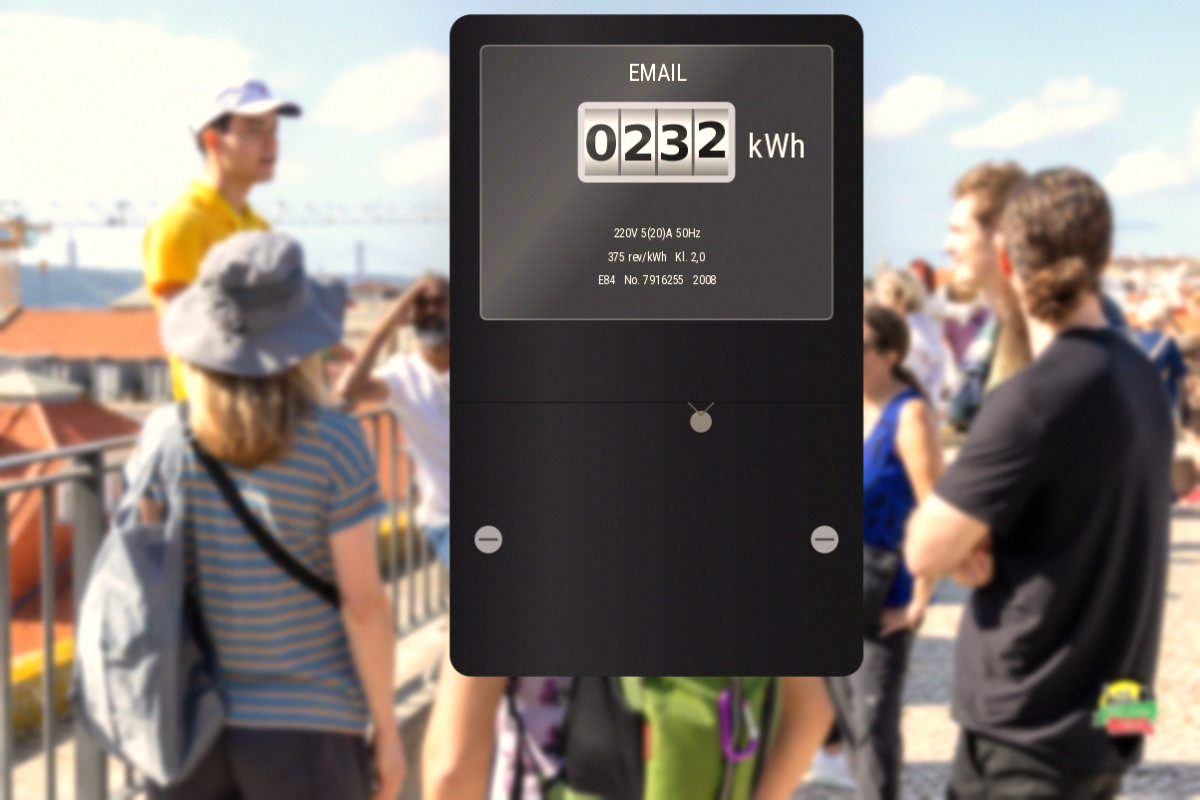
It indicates 232 kWh
